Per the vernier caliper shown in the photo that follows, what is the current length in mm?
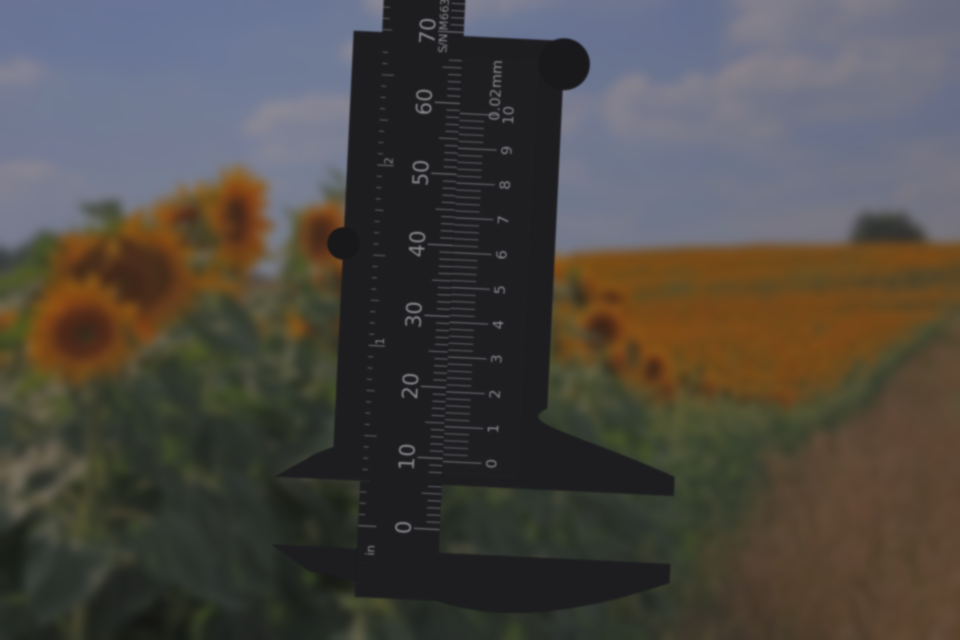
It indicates 9.6 mm
